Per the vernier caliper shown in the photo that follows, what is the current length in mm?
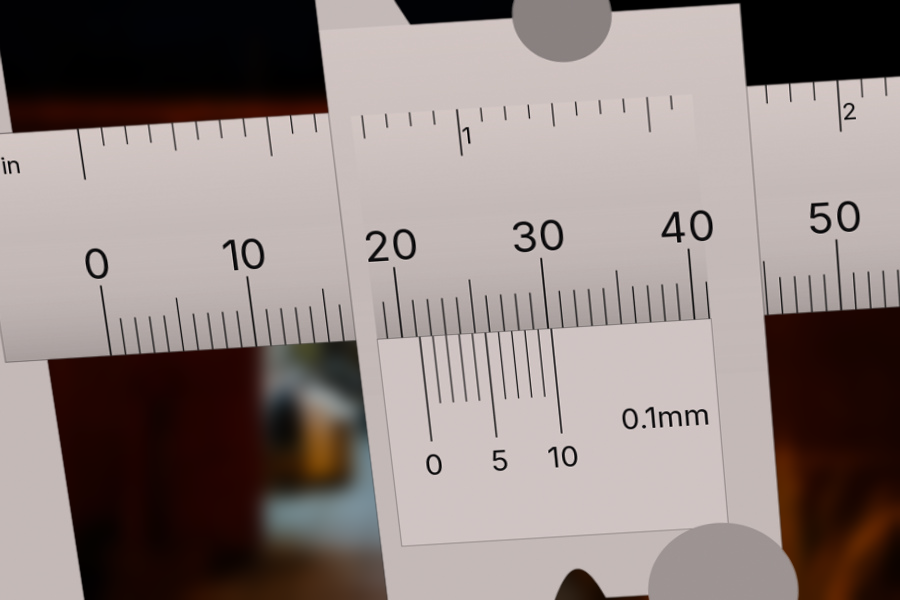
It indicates 21.2 mm
